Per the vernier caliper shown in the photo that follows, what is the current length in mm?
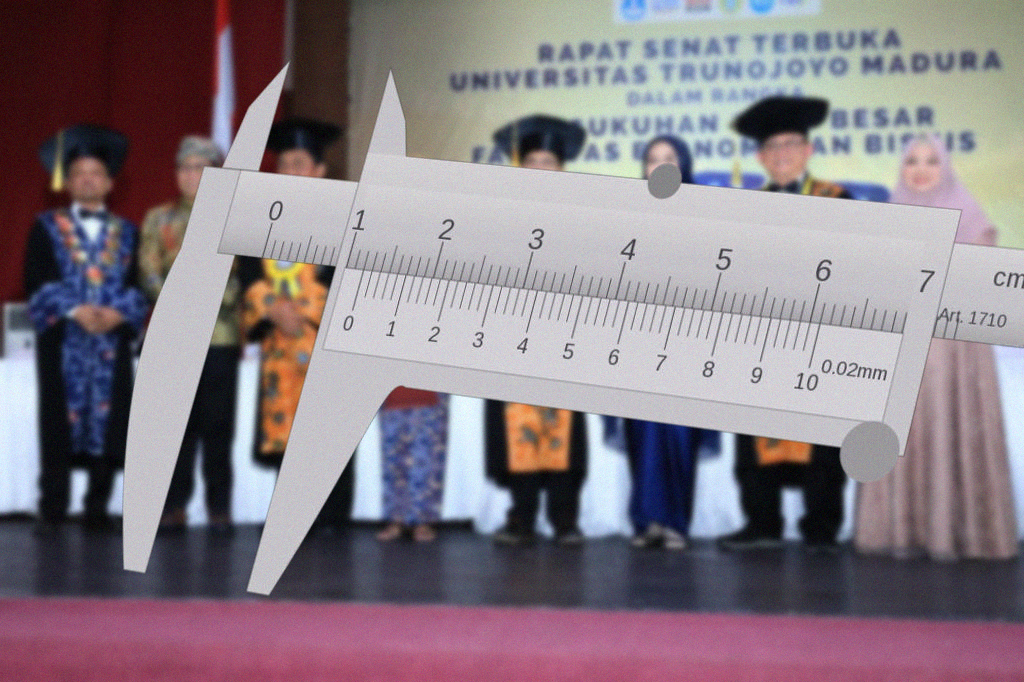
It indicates 12.0 mm
